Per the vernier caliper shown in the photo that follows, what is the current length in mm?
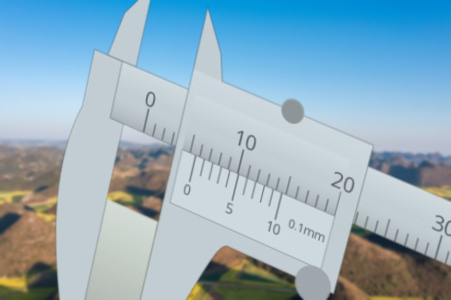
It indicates 5.6 mm
